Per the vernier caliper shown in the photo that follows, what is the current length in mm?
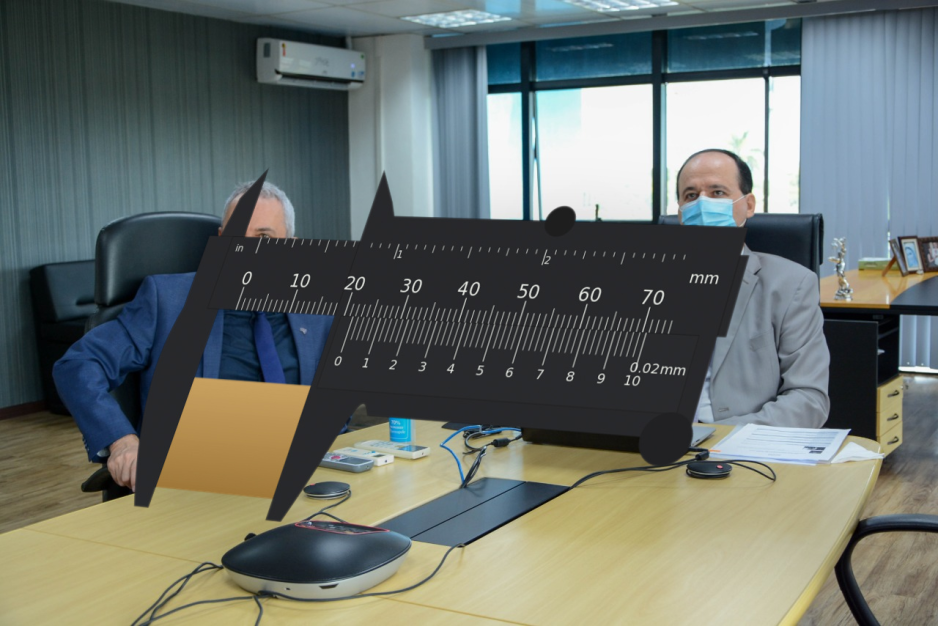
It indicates 21.6 mm
